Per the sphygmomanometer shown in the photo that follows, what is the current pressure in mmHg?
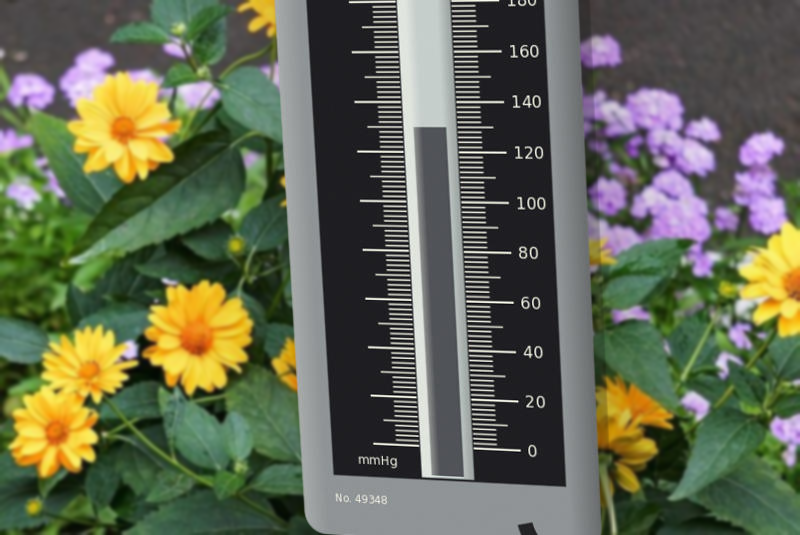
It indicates 130 mmHg
